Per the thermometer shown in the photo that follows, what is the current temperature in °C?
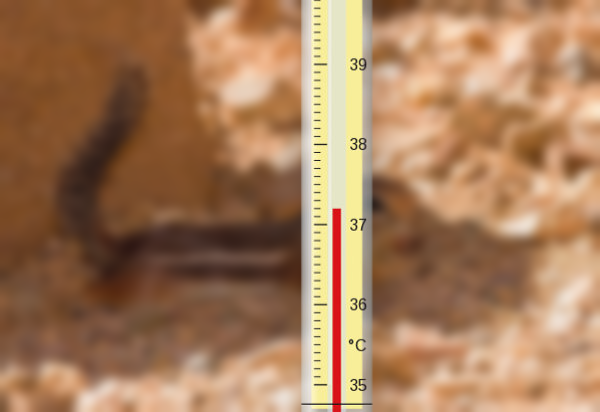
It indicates 37.2 °C
